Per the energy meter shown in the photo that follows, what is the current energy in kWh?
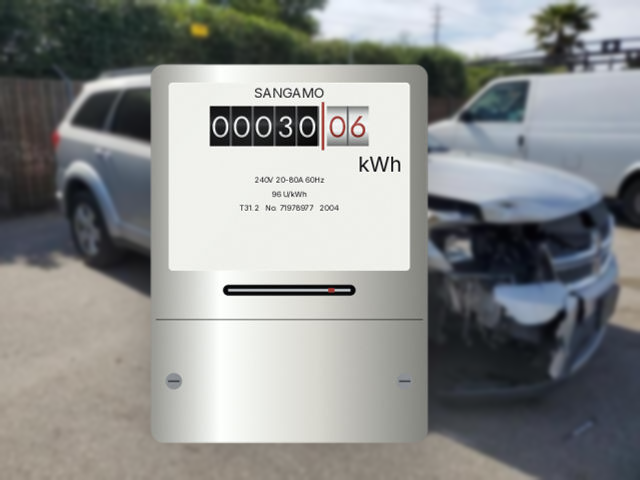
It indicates 30.06 kWh
